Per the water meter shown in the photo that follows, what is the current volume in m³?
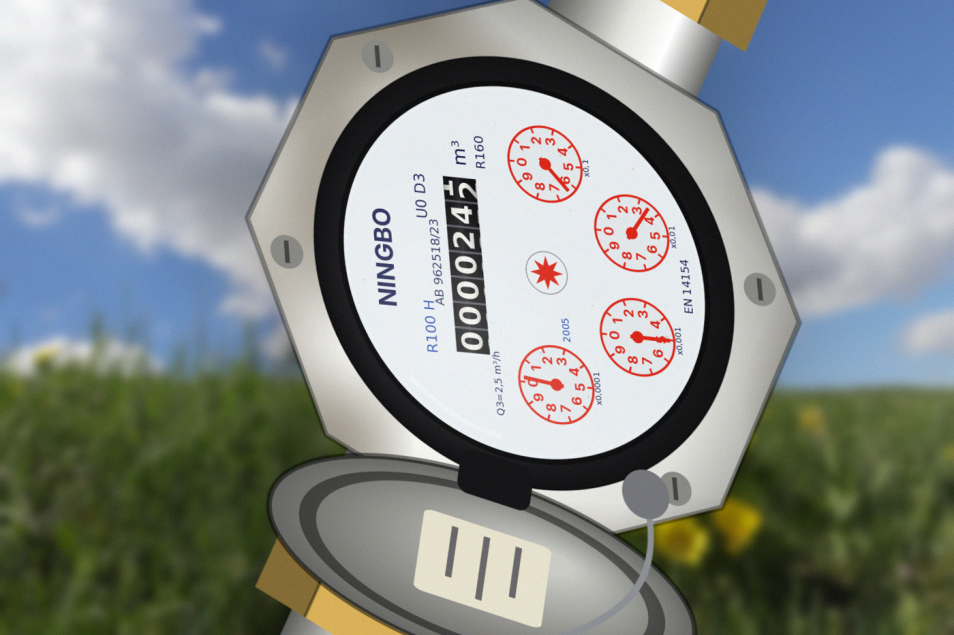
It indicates 241.6350 m³
